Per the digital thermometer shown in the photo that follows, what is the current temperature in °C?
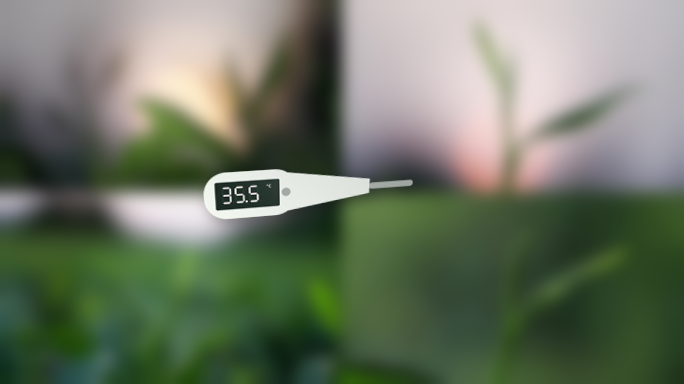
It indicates 35.5 °C
